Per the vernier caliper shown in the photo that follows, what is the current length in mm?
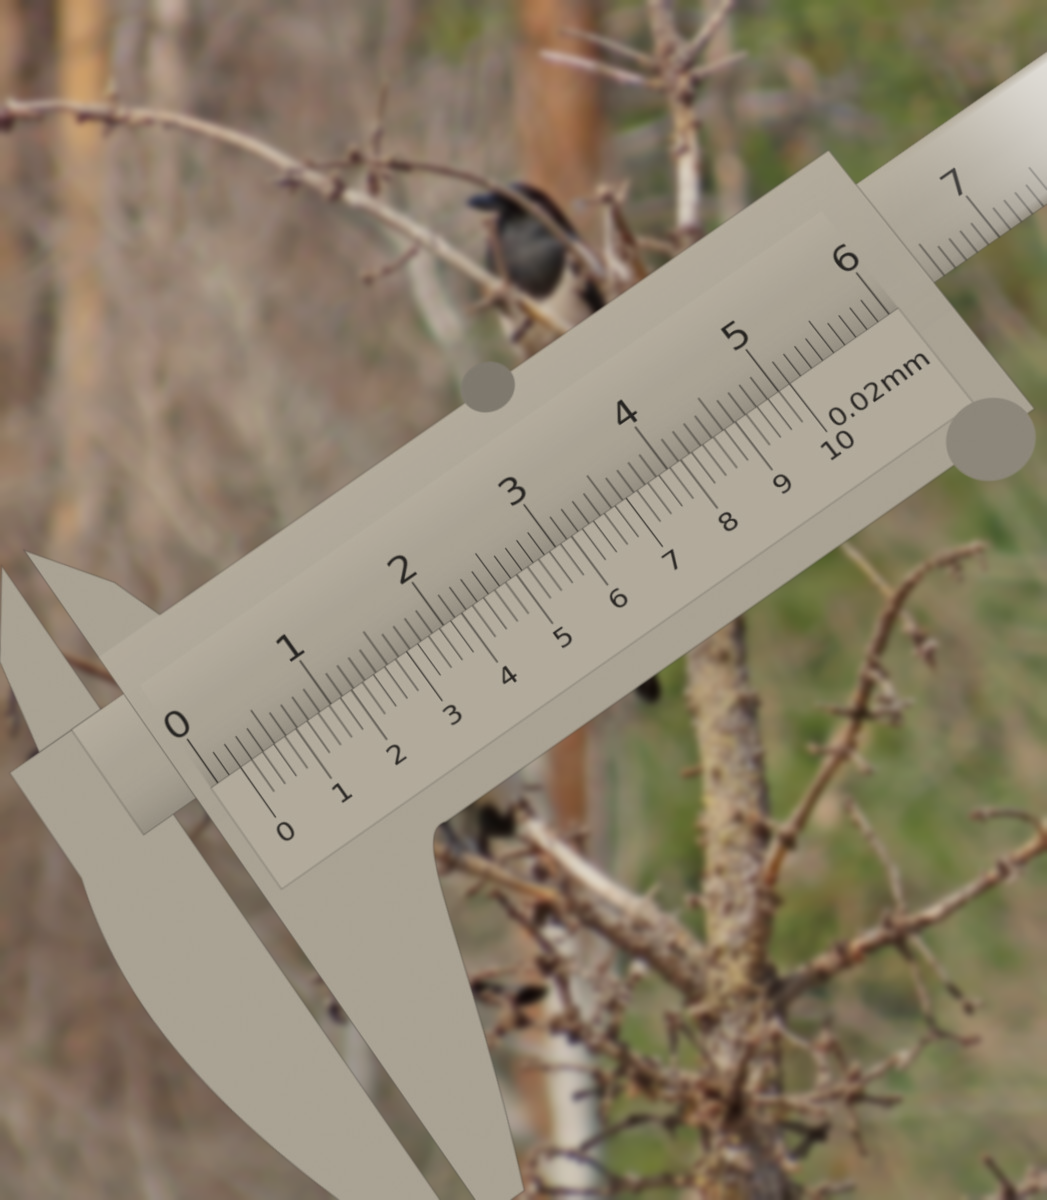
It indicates 2.0 mm
